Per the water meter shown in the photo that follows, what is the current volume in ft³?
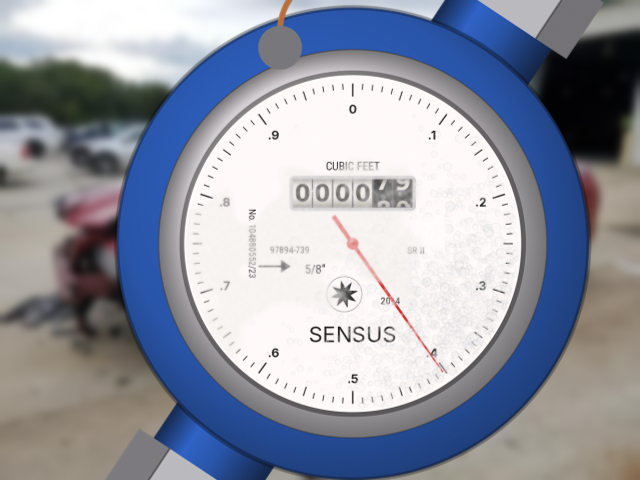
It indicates 79.40 ft³
